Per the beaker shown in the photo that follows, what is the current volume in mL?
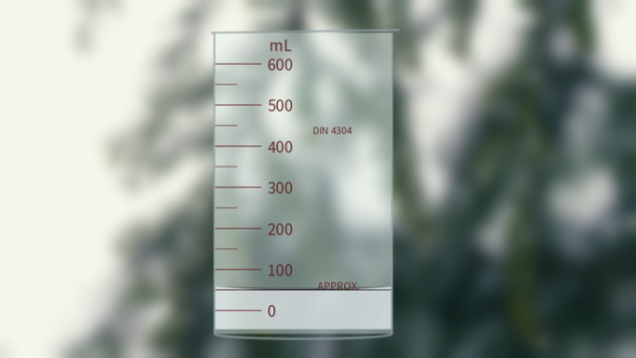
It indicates 50 mL
